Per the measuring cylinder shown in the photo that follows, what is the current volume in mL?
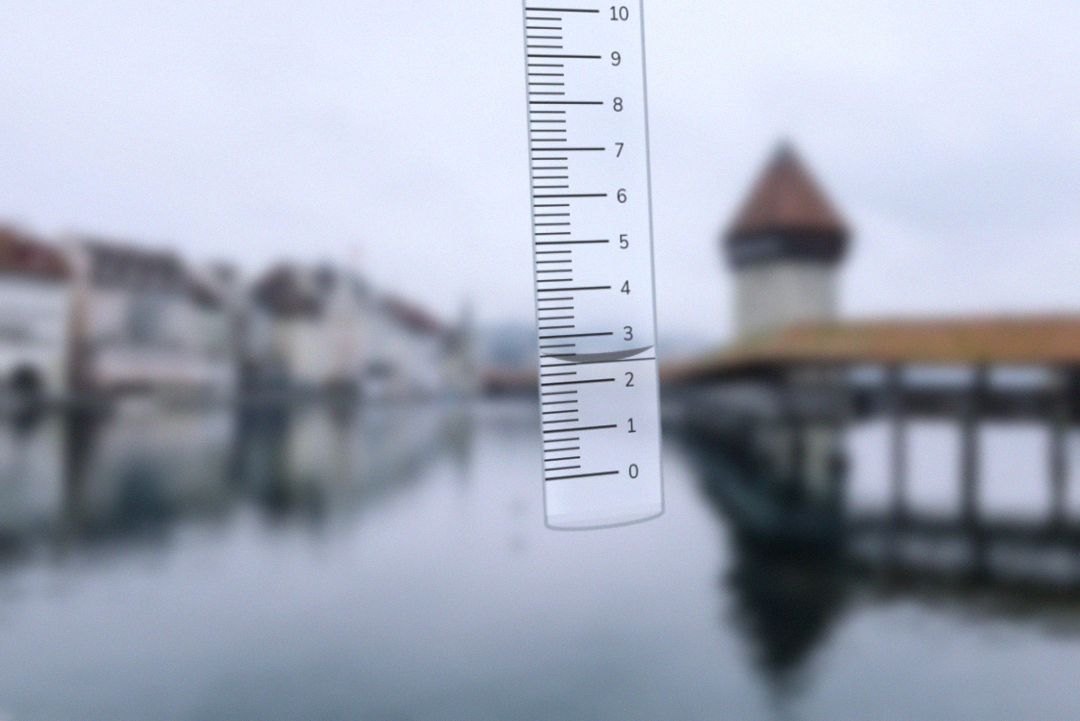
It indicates 2.4 mL
